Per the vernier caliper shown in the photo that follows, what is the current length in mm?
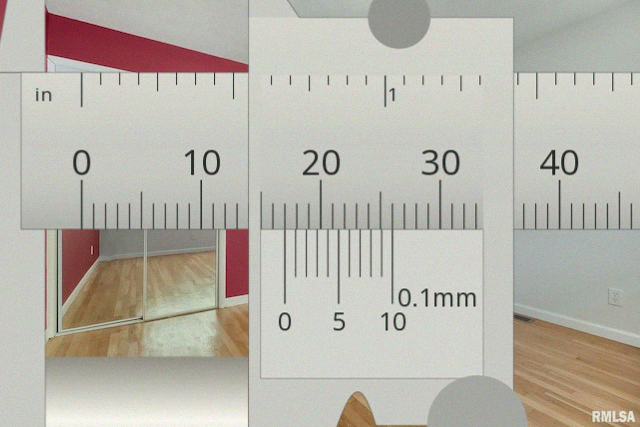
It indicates 17.0 mm
